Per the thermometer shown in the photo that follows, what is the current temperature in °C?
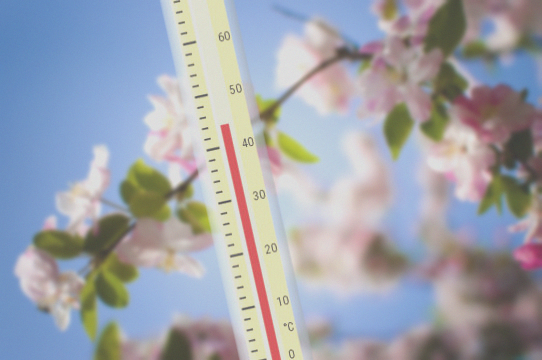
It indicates 44 °C
